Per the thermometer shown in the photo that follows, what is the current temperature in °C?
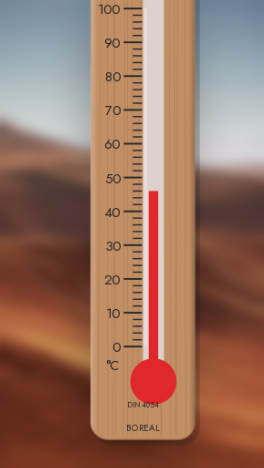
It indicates 46 °C
